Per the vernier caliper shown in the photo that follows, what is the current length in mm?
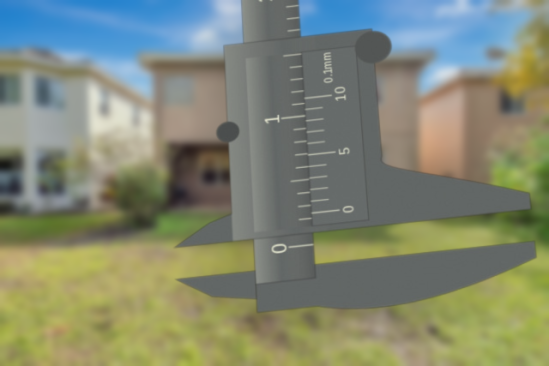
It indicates 2.4 mm
